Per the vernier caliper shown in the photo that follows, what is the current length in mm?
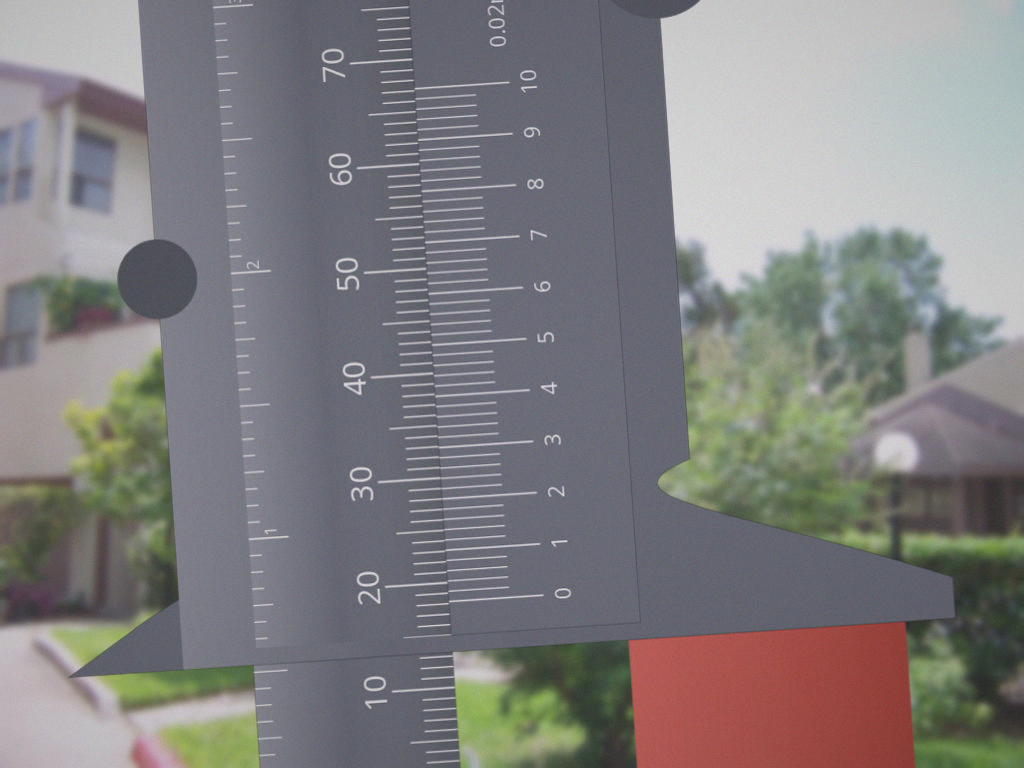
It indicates 18.2 mm
